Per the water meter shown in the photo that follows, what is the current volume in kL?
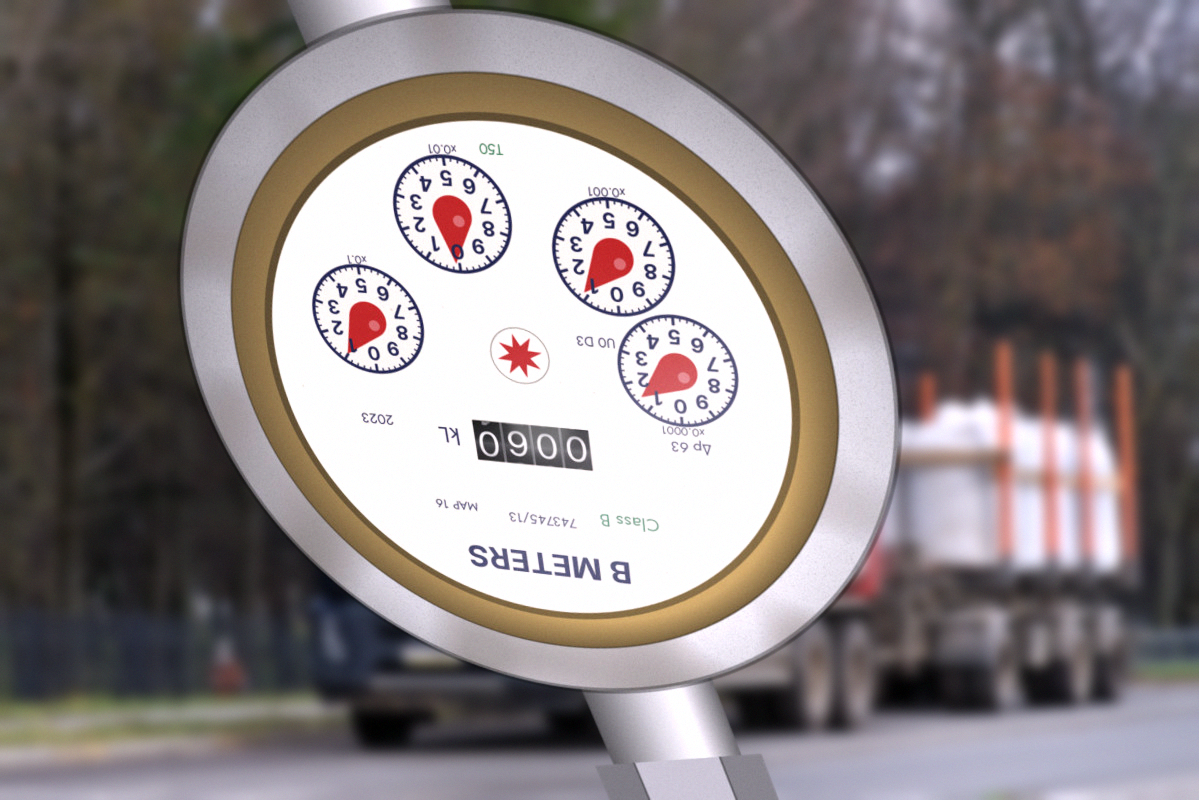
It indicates 60.1011 kL
